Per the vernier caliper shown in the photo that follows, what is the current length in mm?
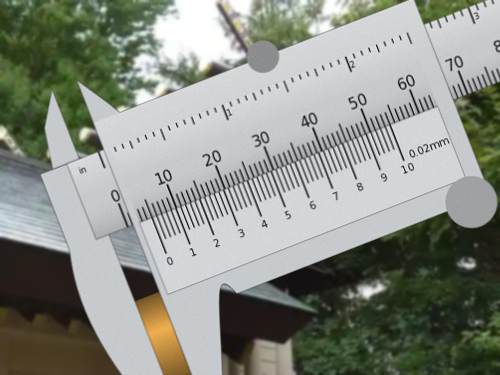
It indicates 5.0 mm
